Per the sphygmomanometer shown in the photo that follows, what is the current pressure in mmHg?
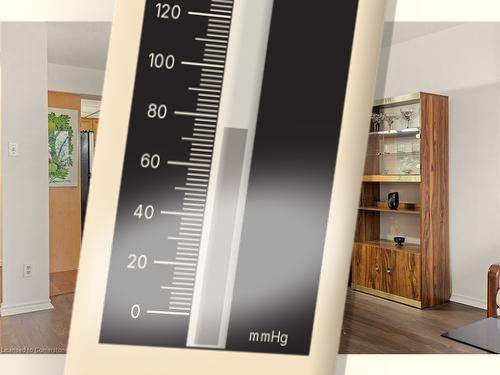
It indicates 76 mmHg
